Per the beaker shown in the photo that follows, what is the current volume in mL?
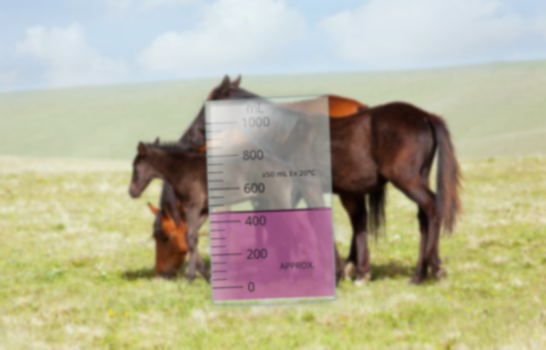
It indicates 450 mL
